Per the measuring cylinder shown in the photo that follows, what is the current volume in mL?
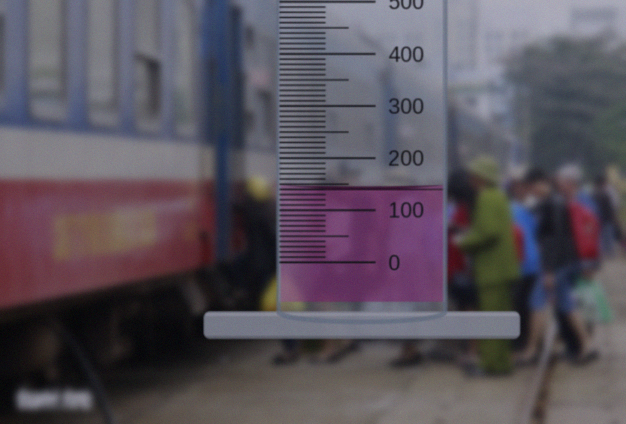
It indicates 140 mL
